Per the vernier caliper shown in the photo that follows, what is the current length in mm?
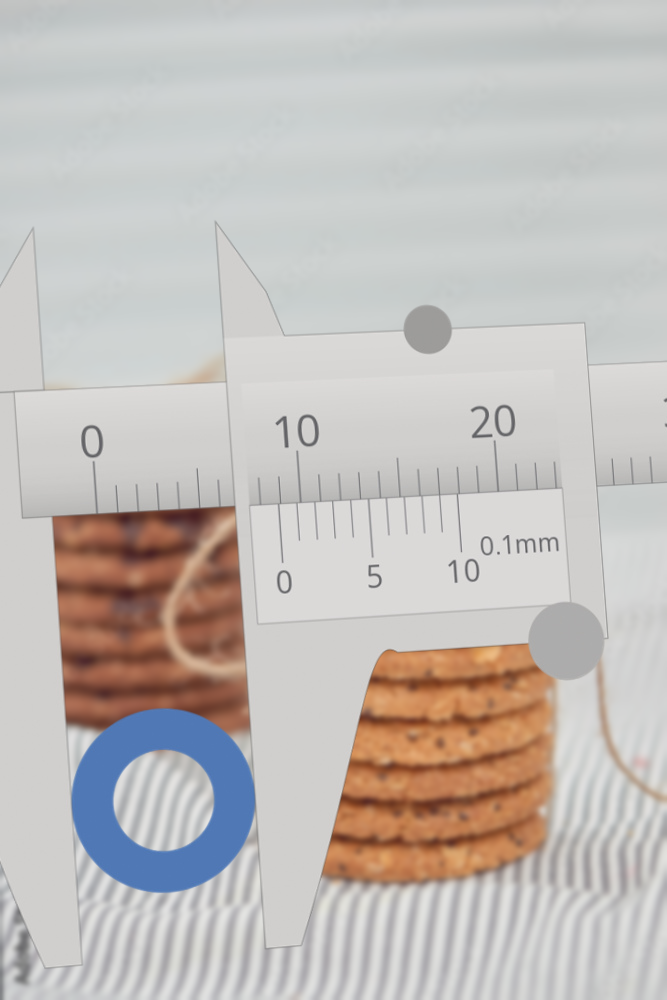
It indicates 8.9 mm
